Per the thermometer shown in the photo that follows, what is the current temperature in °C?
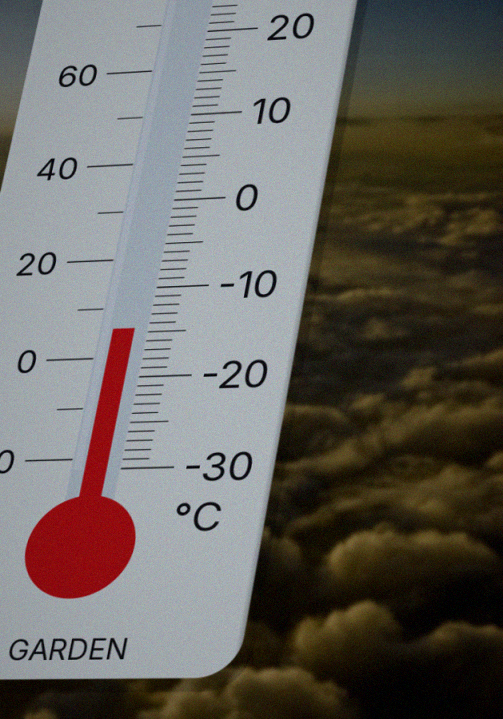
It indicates -14.5 °C
